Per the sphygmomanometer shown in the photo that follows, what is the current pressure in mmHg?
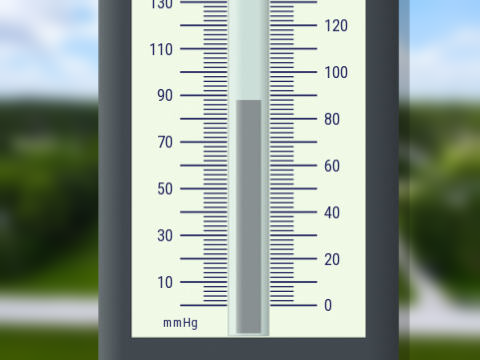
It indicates 88 mmHg
